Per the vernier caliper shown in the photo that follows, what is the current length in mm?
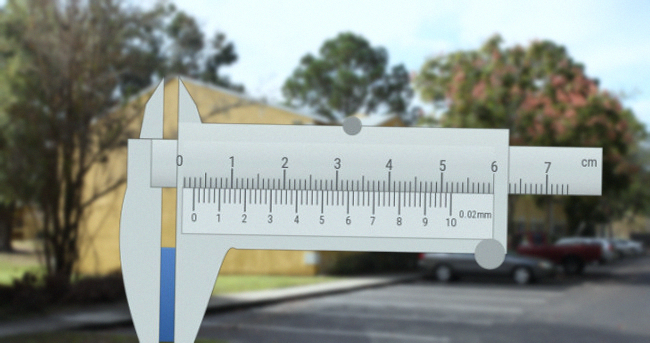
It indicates 2.8 mm
